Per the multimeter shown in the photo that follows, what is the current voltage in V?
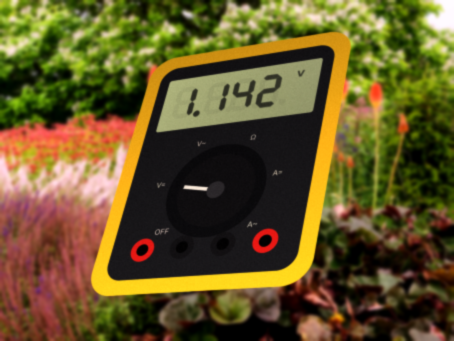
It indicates 1.142 V
